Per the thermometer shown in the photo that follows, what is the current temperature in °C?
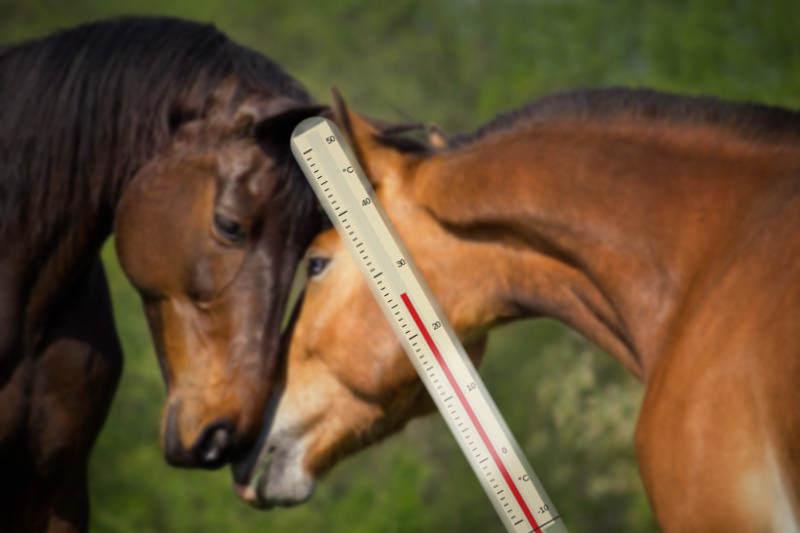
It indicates 26 °C
